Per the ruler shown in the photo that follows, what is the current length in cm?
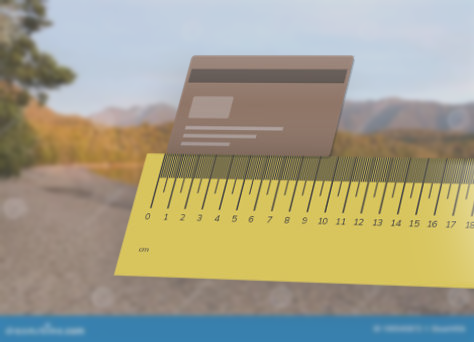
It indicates 9.5 cm
